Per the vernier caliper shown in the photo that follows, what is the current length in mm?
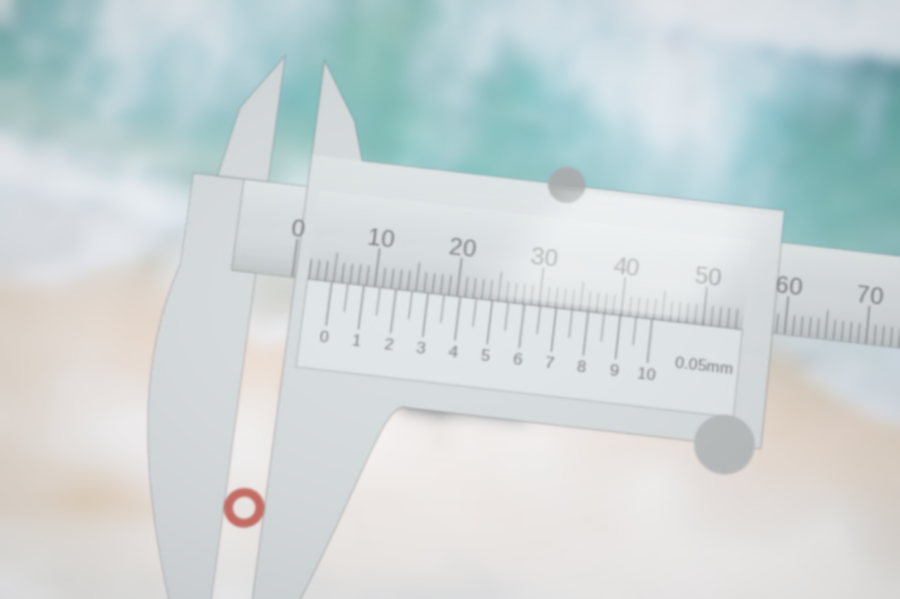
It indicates 4.8 mm
